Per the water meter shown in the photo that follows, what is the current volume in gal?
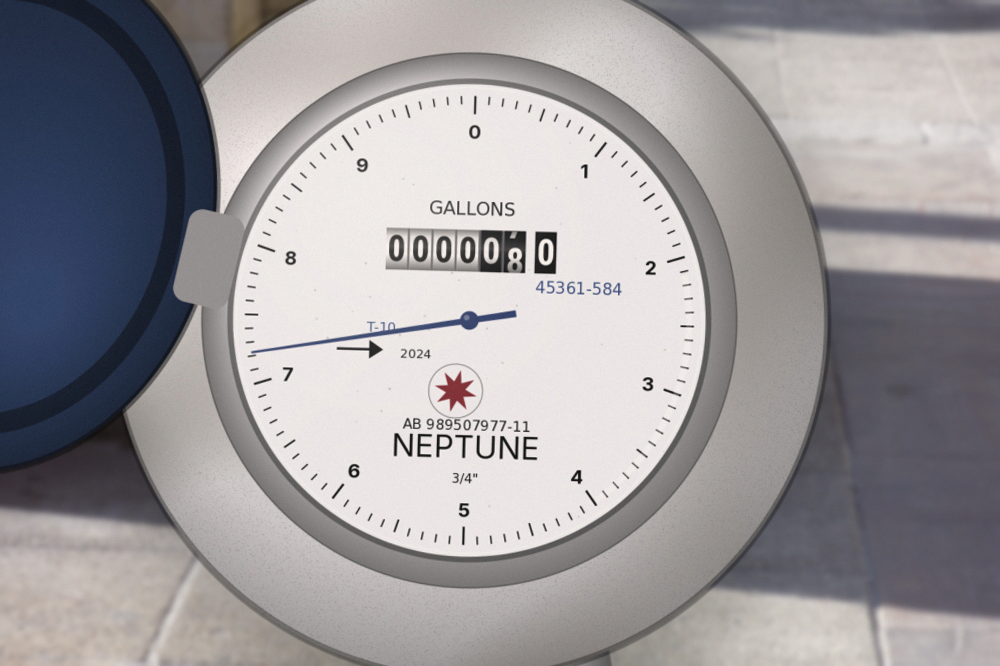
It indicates 77.2 gal
